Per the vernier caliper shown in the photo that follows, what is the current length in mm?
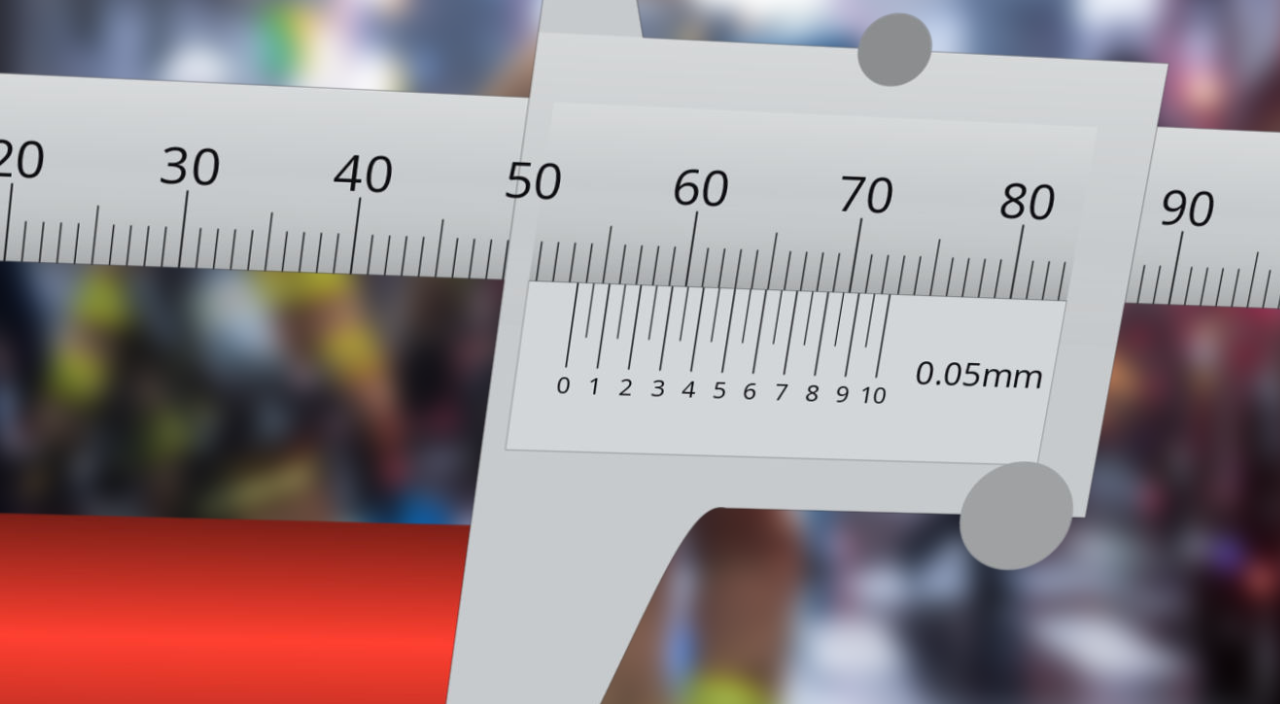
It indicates 53.5 mm
